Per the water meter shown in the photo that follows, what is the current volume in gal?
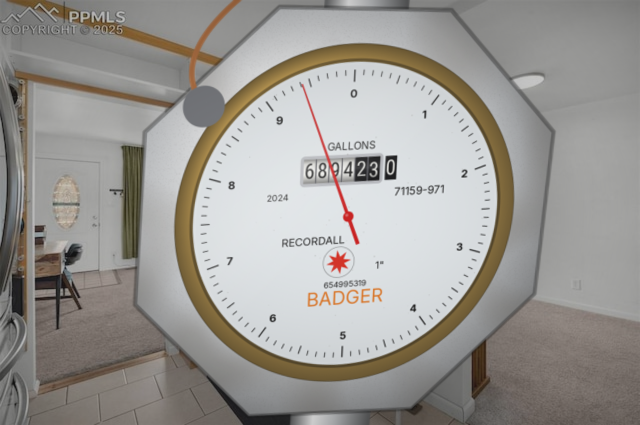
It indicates 6894229.4 gal
